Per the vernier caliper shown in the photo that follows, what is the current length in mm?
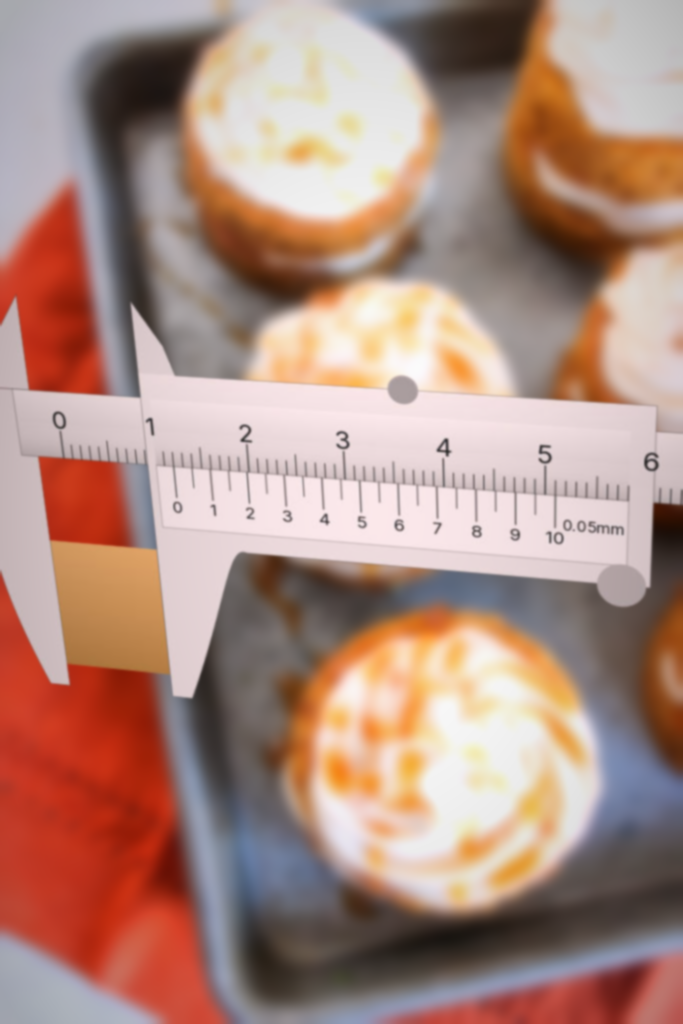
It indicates 12.0 mm
